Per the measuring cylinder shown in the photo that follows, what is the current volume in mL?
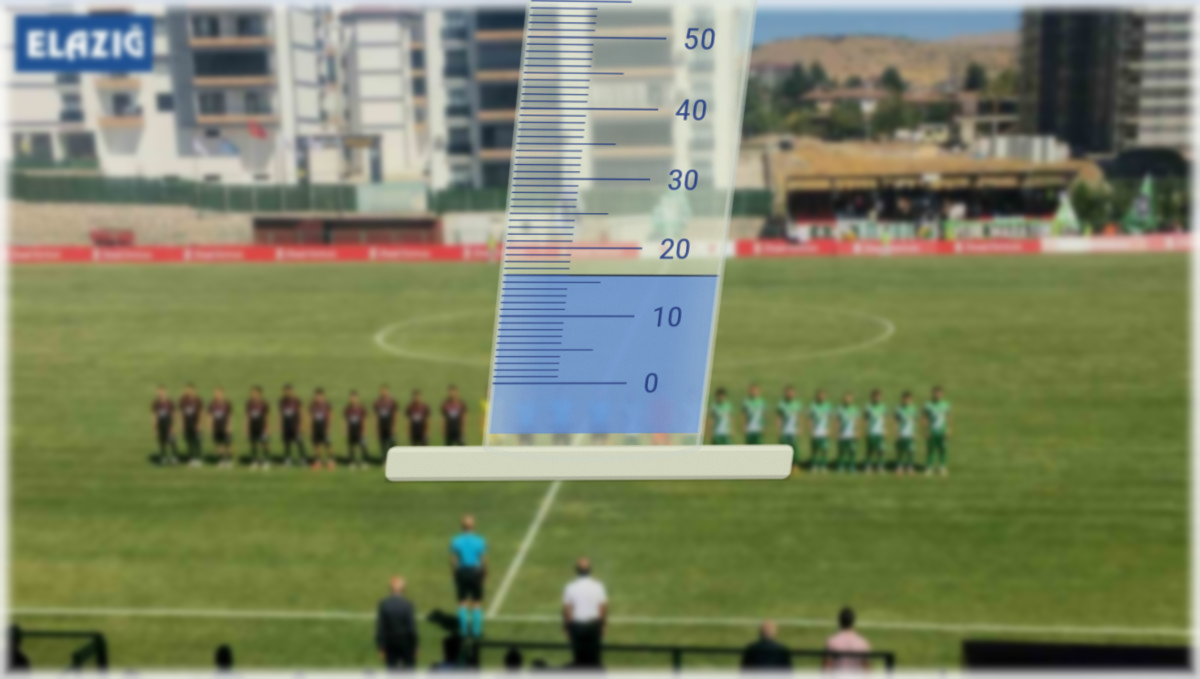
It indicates 16 mL
